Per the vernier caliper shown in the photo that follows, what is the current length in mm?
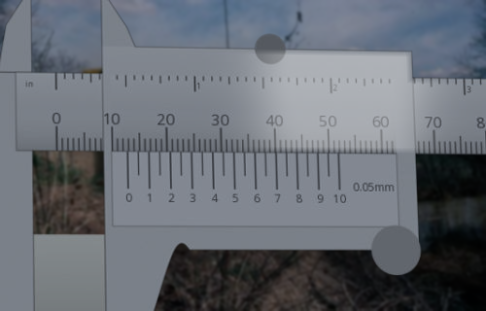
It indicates 12.8 mm
